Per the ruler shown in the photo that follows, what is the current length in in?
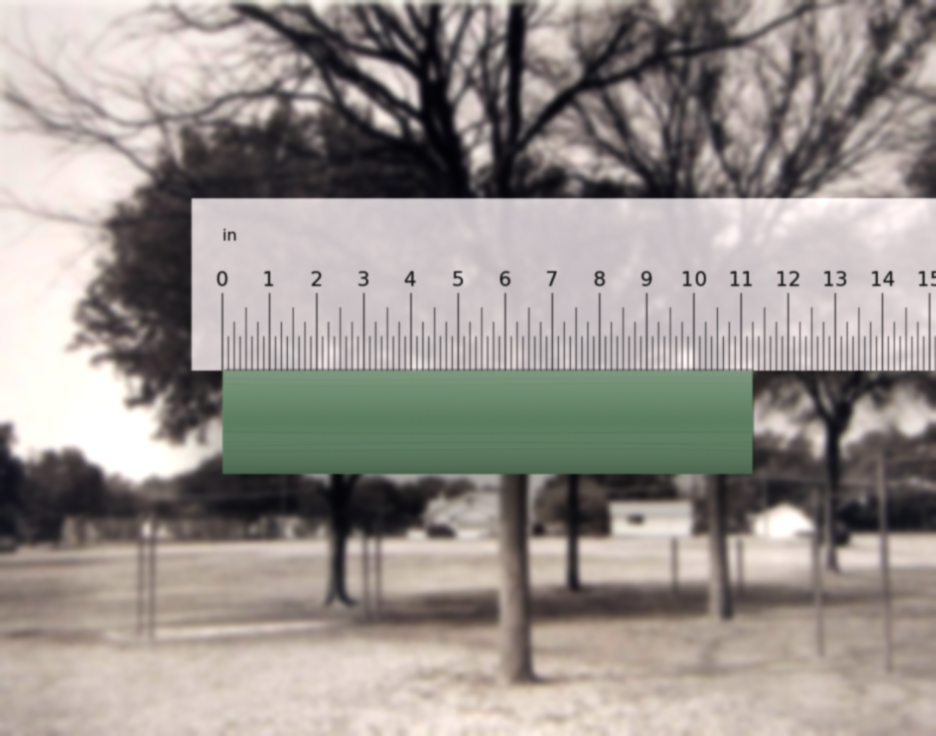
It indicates 11.25 in
